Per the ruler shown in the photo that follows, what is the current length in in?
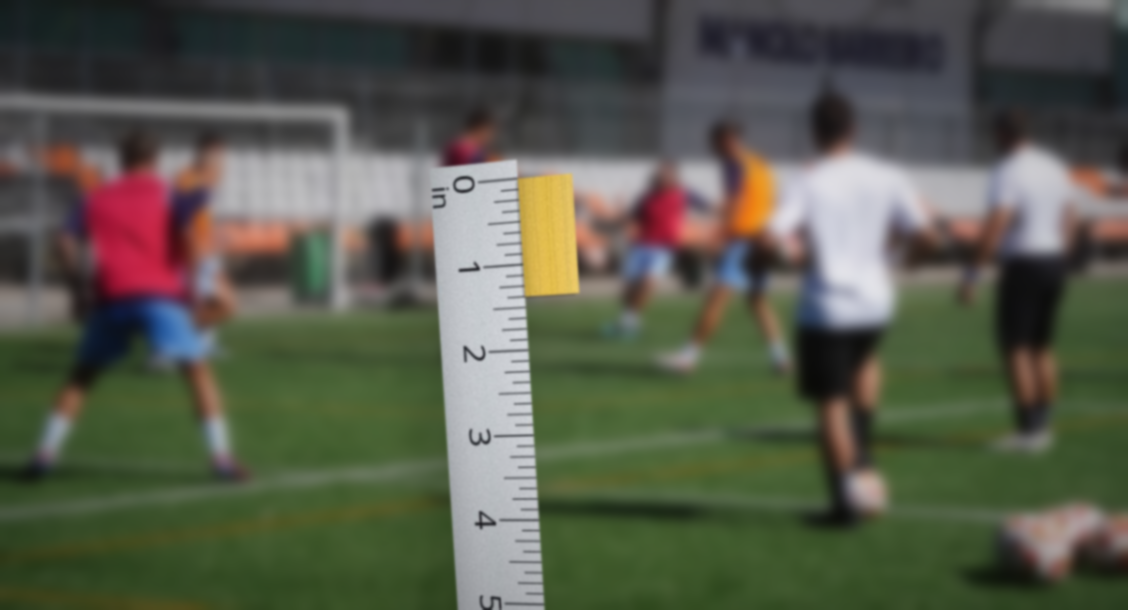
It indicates 1.375 in
